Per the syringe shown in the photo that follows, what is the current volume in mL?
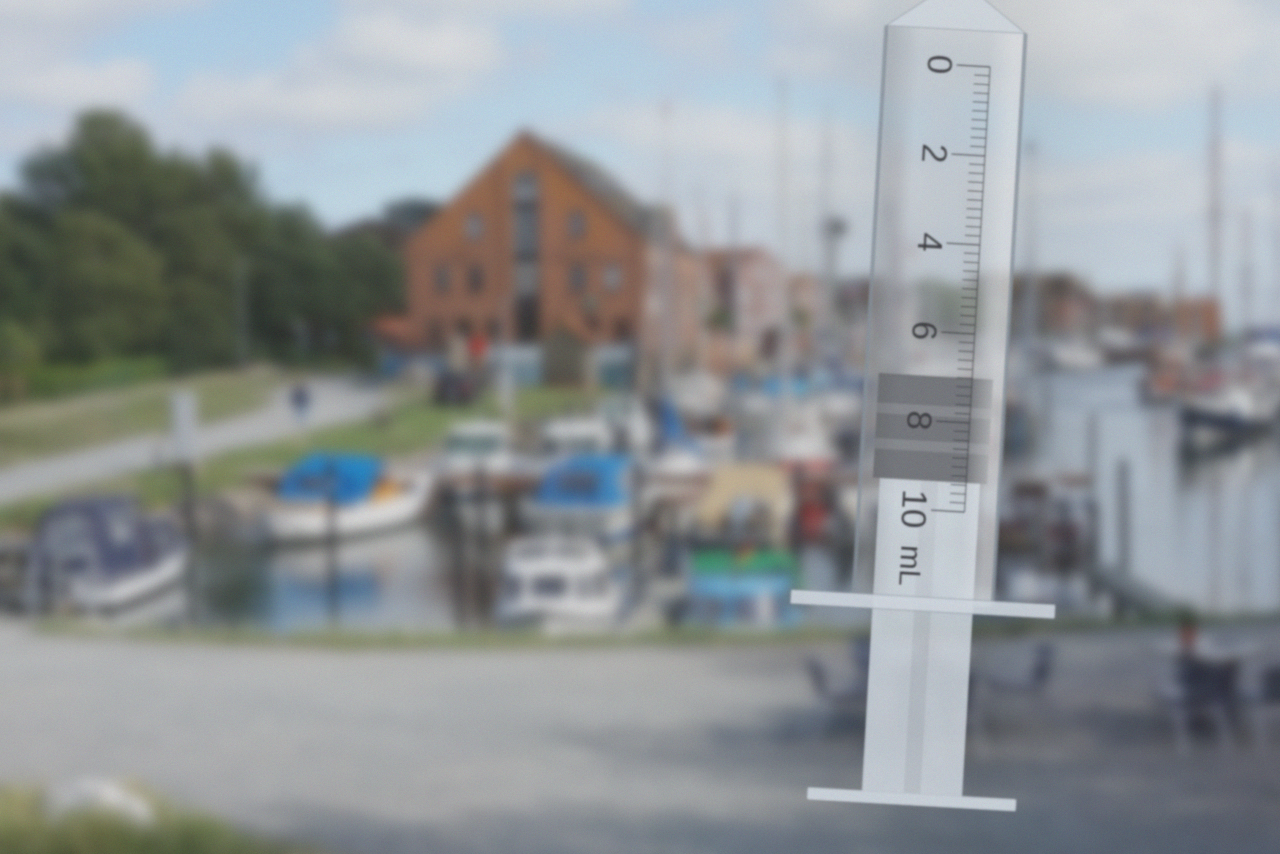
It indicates 7 mL
